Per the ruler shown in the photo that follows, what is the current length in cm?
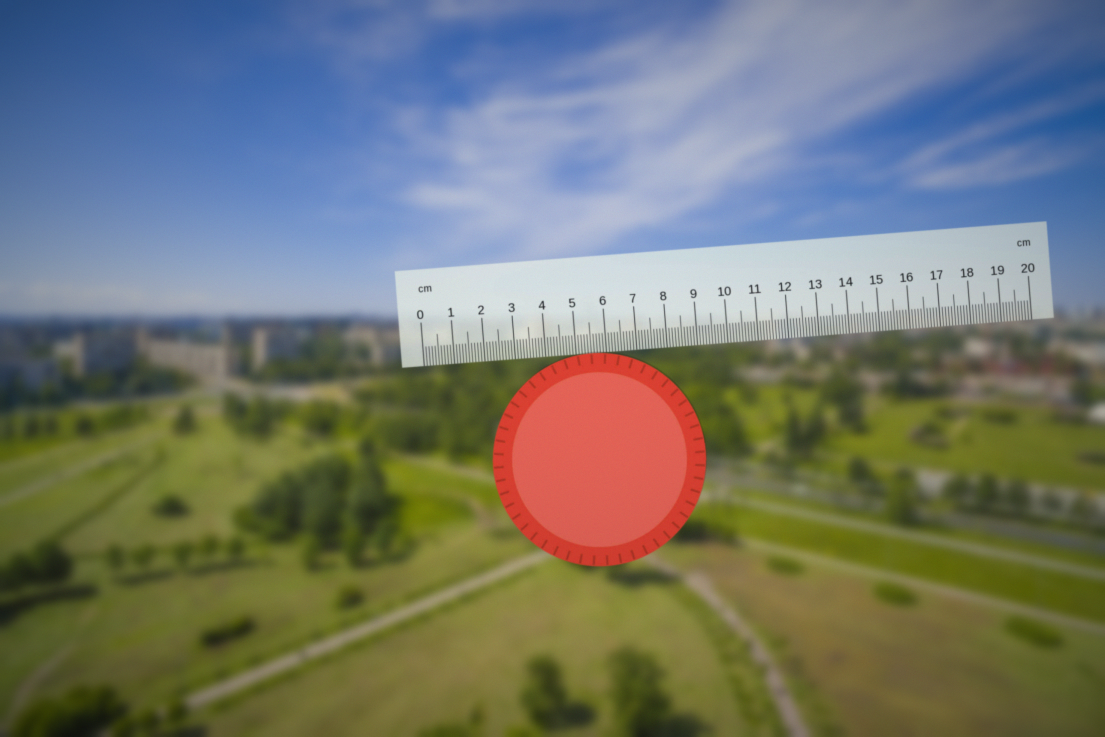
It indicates 7 cm
